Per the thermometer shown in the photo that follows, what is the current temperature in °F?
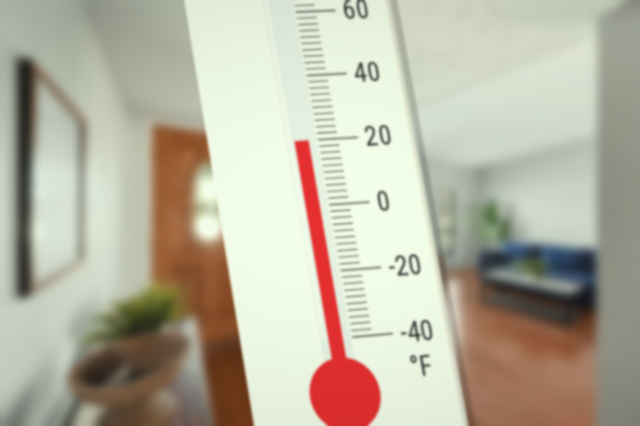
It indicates 20 °F
